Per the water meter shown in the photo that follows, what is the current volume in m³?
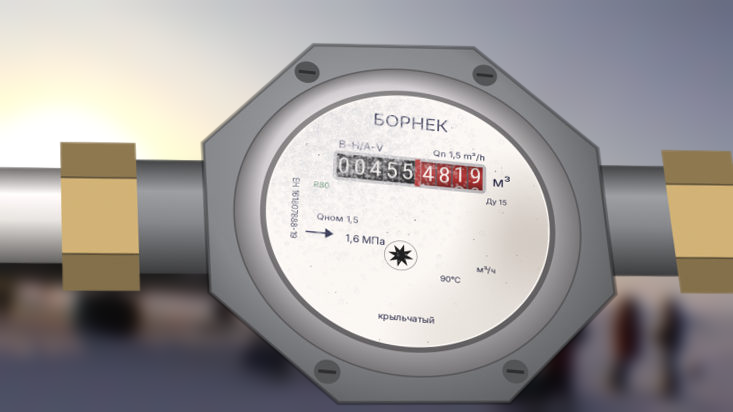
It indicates 455.4819 m³
